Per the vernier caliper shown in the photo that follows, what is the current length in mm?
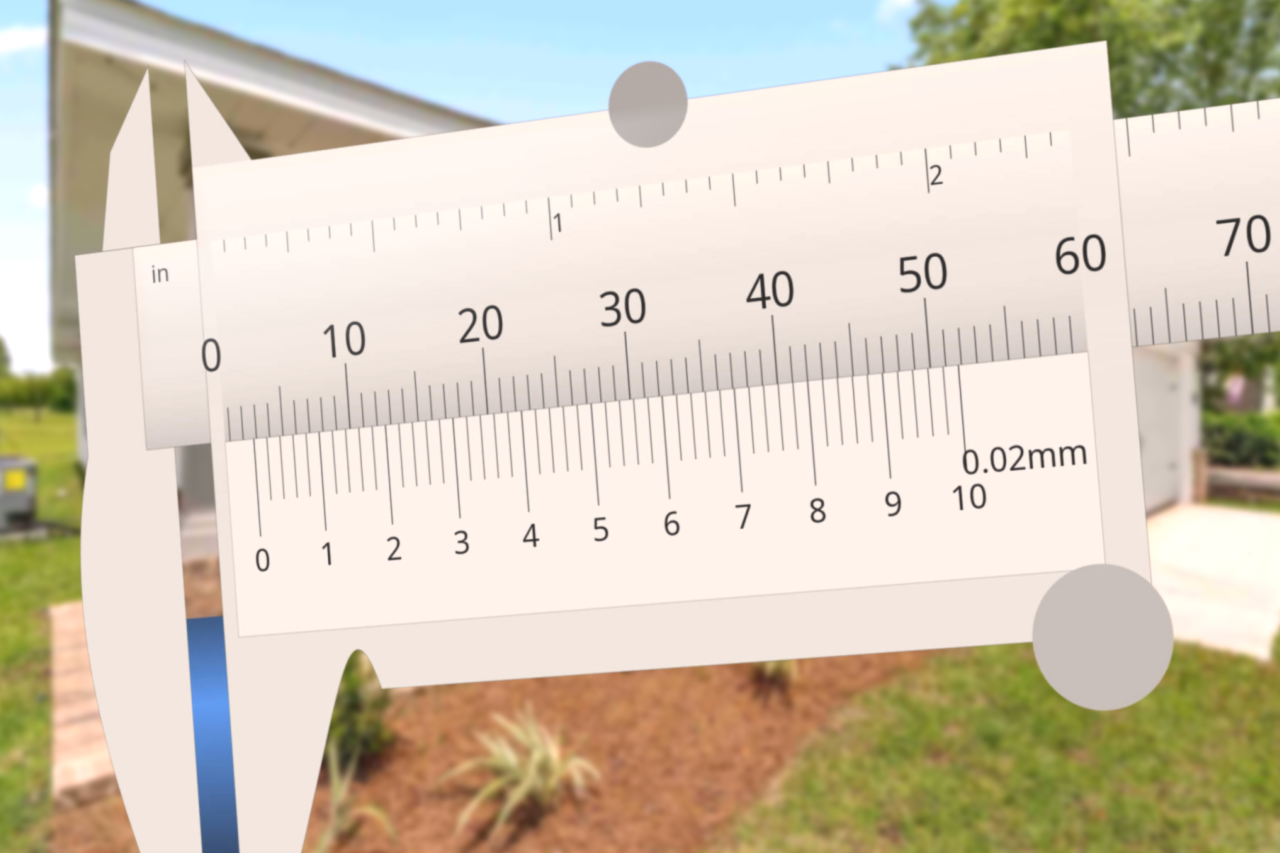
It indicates 2.8 mm
